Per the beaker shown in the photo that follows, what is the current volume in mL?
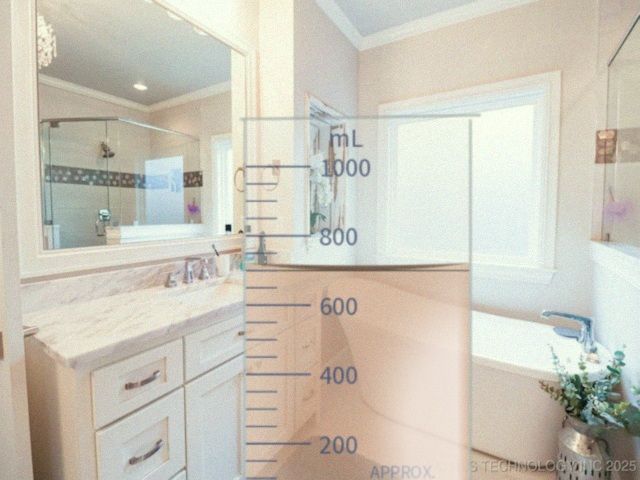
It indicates 700 mL
